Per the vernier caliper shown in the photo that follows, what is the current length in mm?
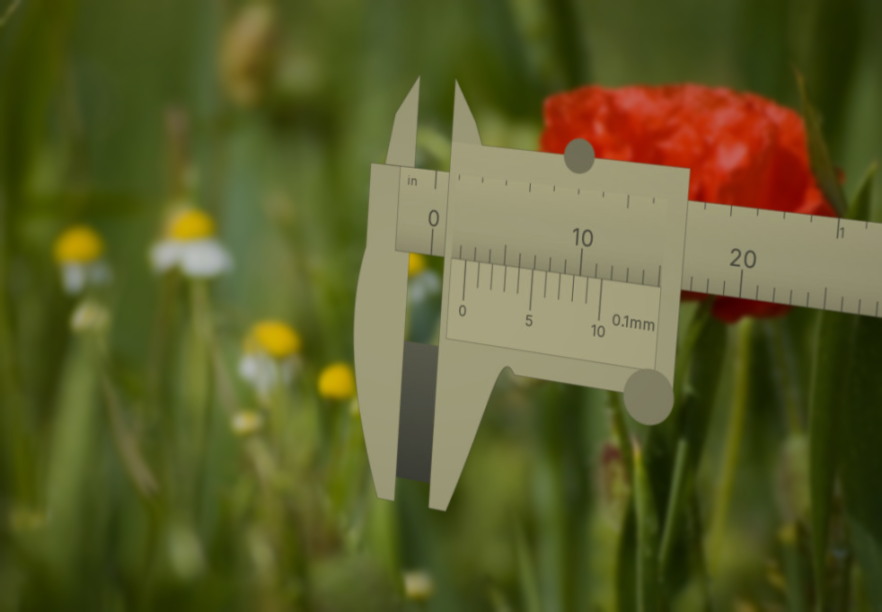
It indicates 2.4 mm
